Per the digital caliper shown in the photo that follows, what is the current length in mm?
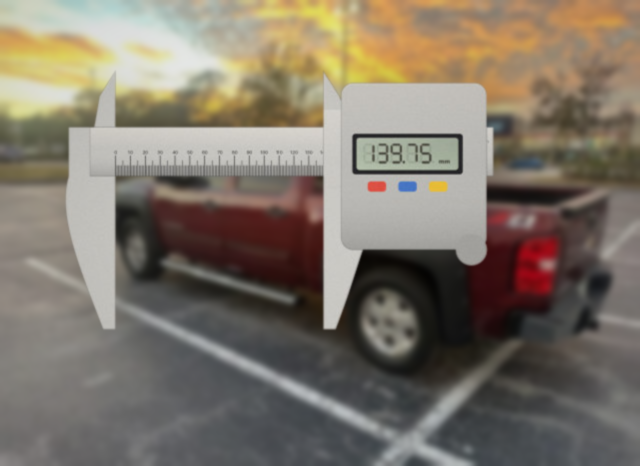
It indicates 139.75 mm
